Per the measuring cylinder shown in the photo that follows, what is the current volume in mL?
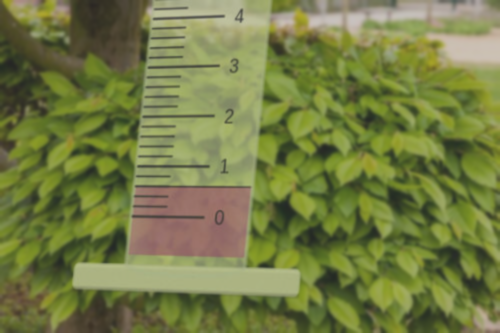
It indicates 0.6 mL
